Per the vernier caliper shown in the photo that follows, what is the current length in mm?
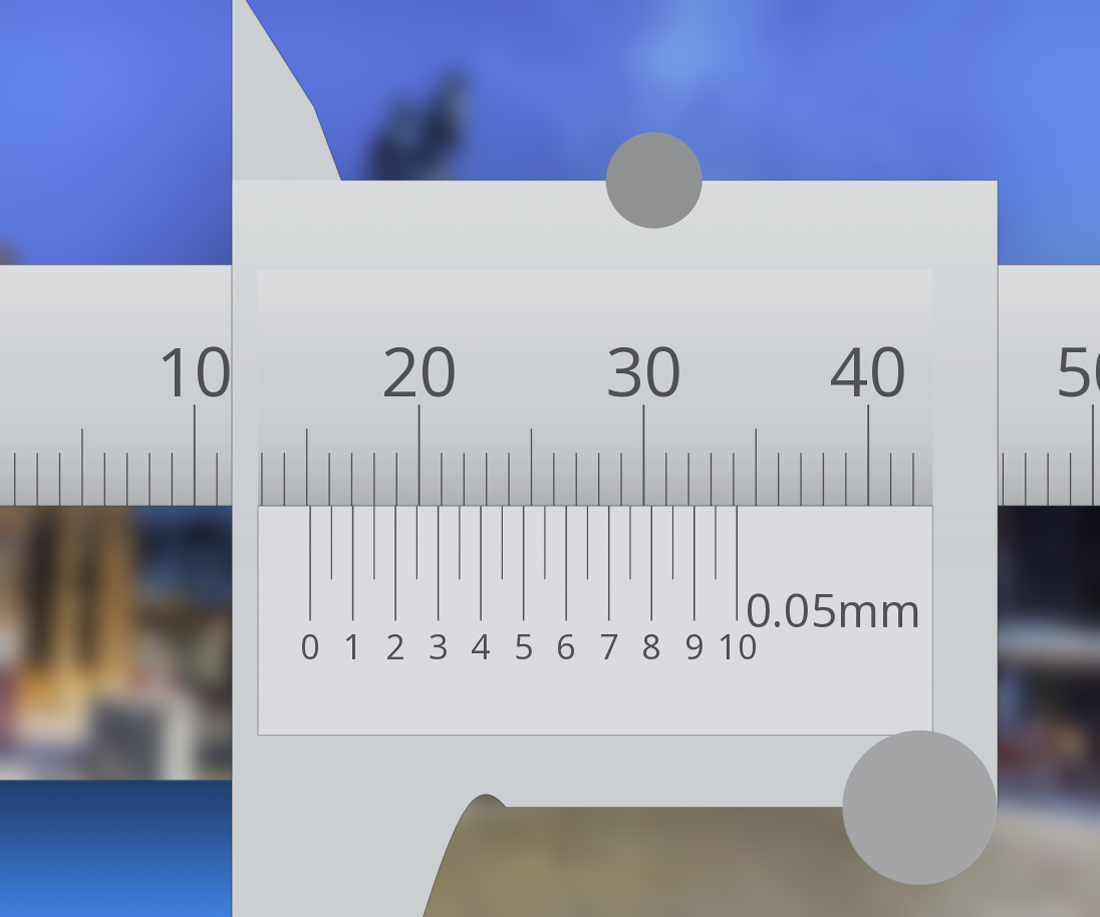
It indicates 15.15 mm
